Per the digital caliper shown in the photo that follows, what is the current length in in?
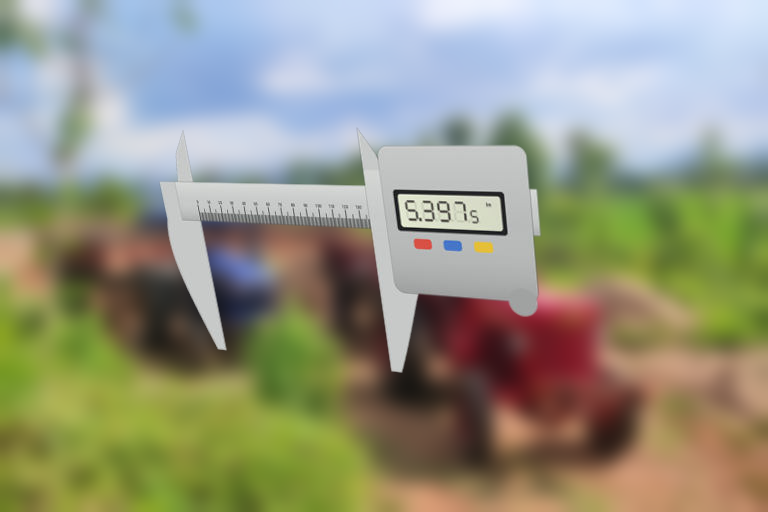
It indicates 5.3975 in
